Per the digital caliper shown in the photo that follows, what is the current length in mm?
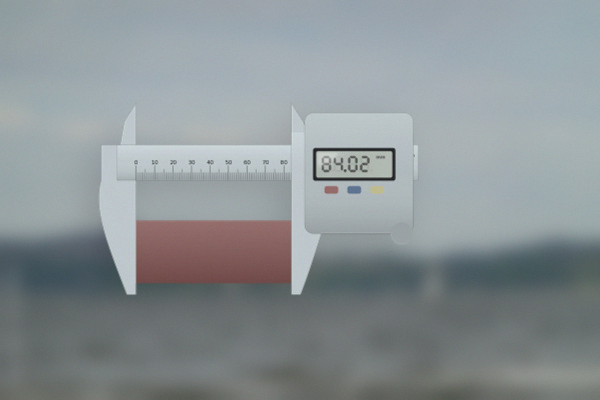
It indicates 84.02 mm
